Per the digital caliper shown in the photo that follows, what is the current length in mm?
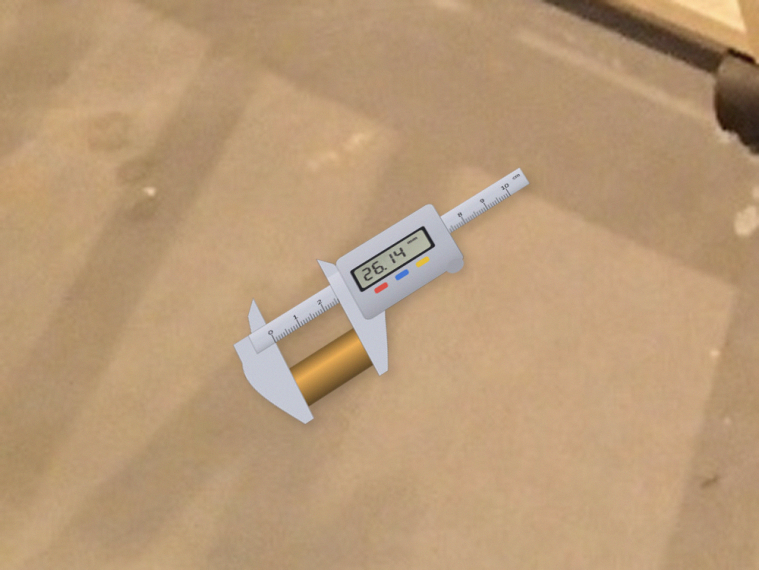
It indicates 26.14 mm
